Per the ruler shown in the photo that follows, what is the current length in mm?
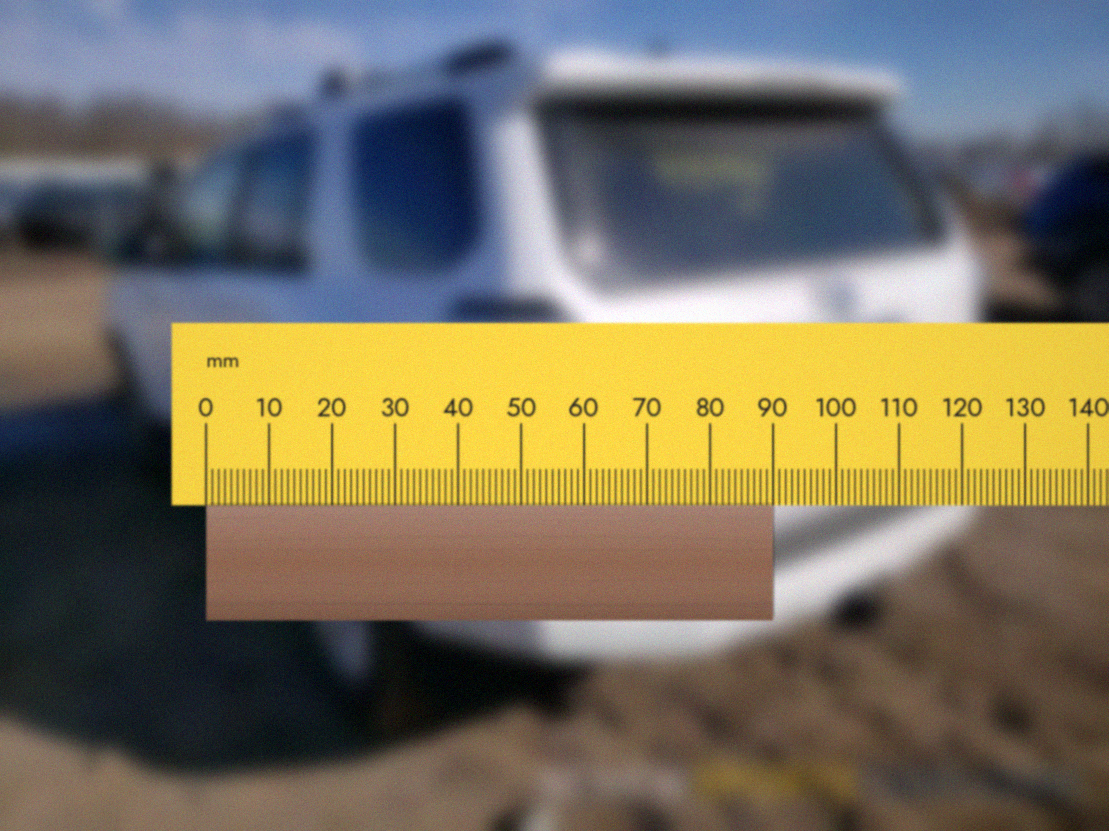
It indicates 90 mm
